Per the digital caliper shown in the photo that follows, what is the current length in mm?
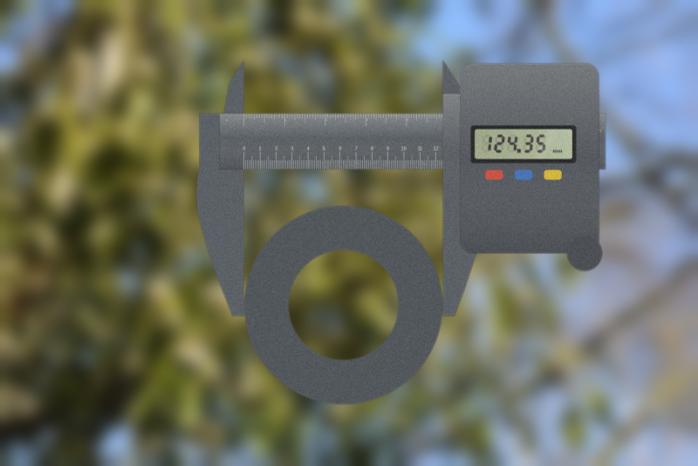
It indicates 124.35 mm
